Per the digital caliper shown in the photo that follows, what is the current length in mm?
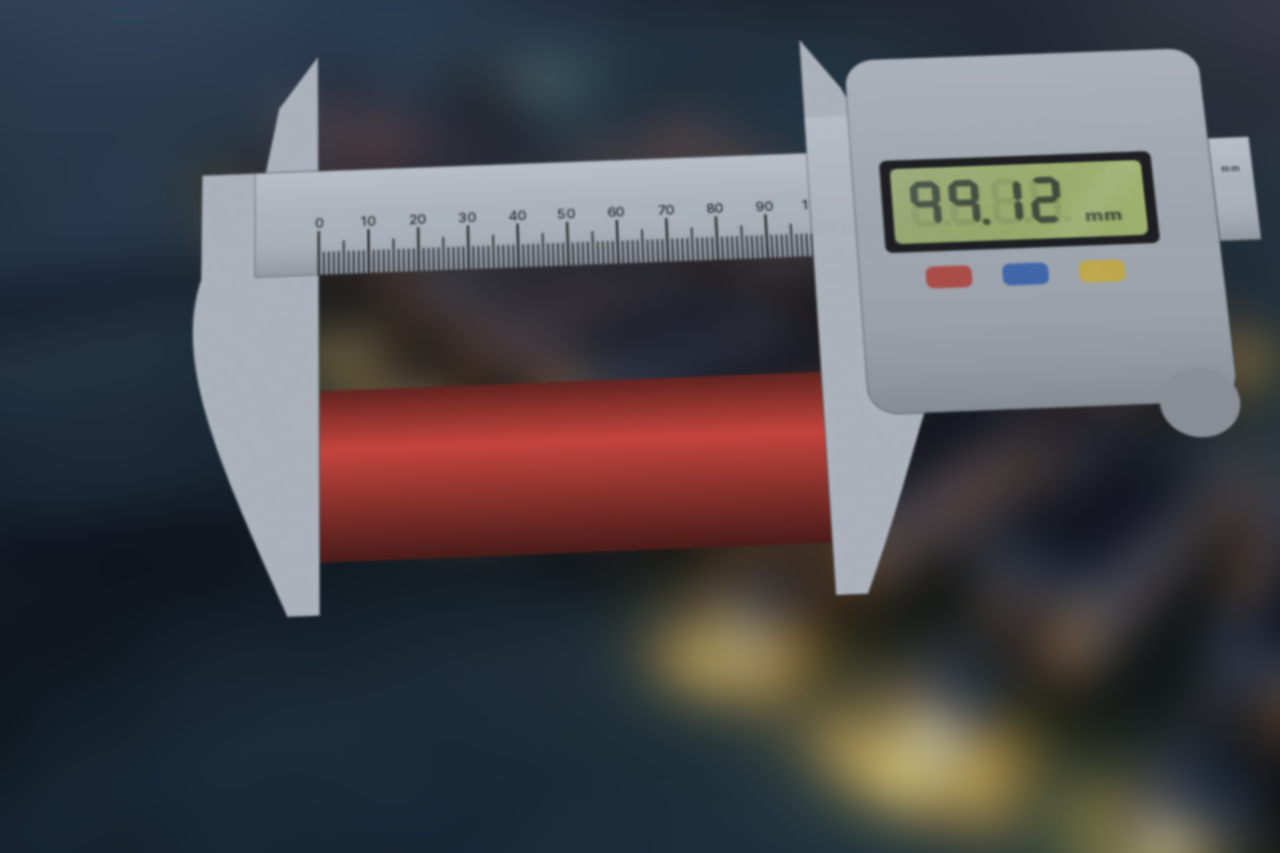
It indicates 99.12 mm
